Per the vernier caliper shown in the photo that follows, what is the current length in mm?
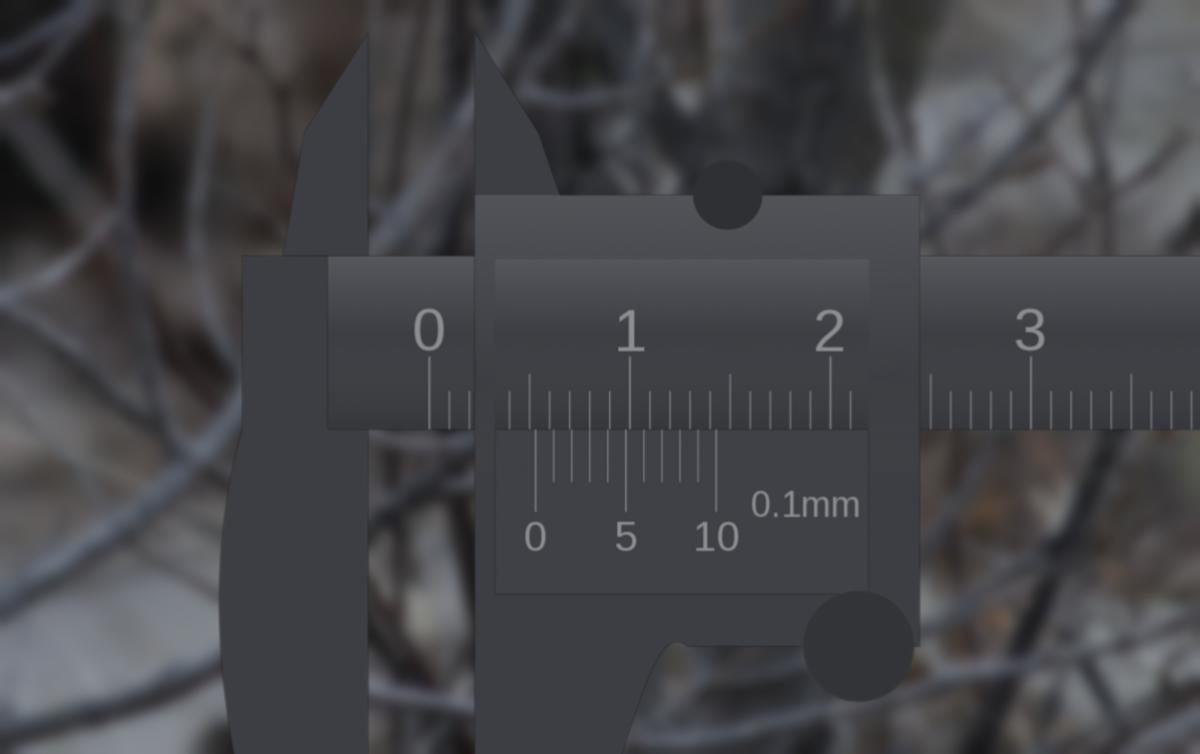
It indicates 5.3 mm
